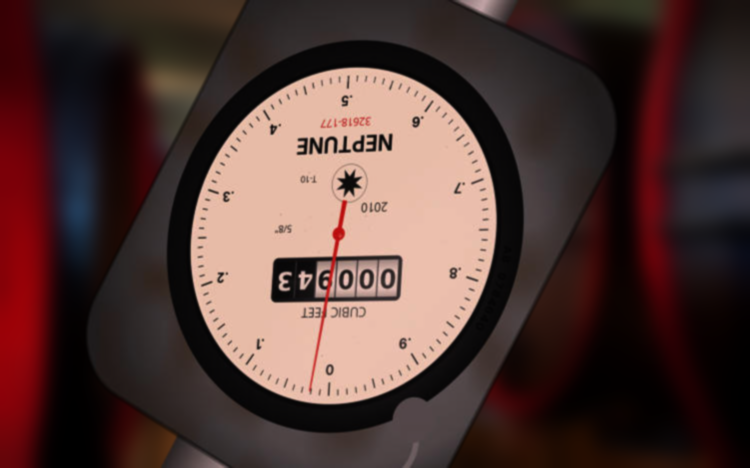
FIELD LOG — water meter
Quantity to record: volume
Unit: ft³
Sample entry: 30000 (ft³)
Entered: 943.02 (ft³)
